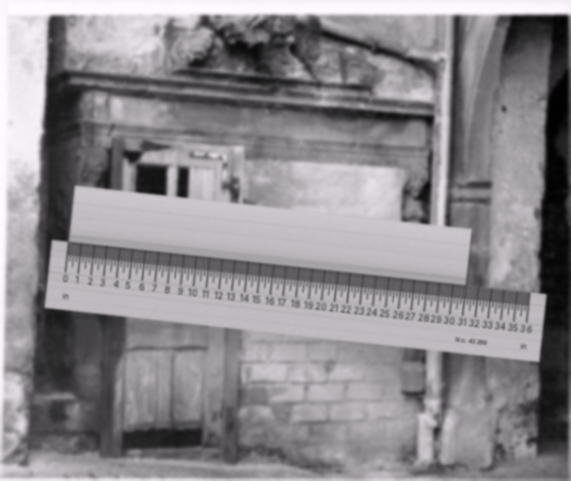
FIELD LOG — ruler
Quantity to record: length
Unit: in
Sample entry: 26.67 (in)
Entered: 31 (in)
